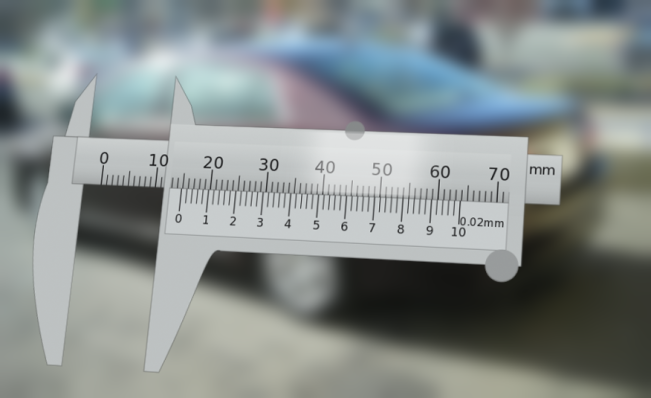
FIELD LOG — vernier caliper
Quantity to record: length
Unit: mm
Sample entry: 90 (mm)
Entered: 14.8 (mm)
